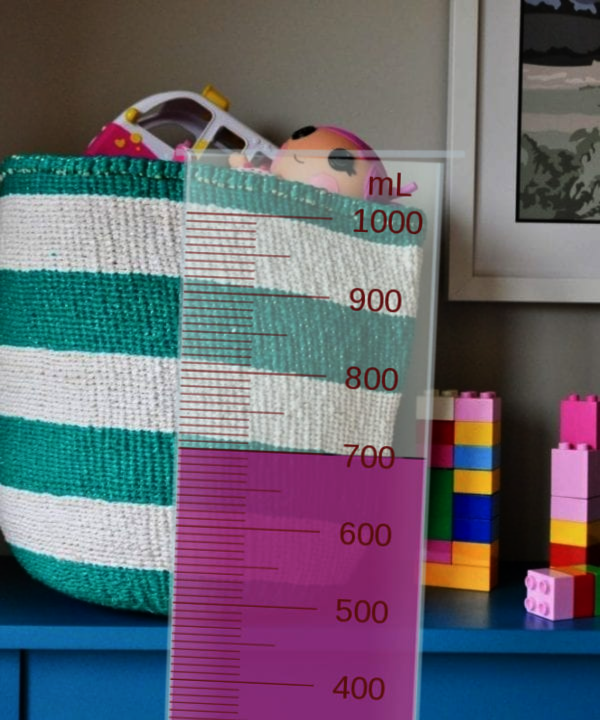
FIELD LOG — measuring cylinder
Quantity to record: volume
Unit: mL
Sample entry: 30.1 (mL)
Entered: 700 (mL)
